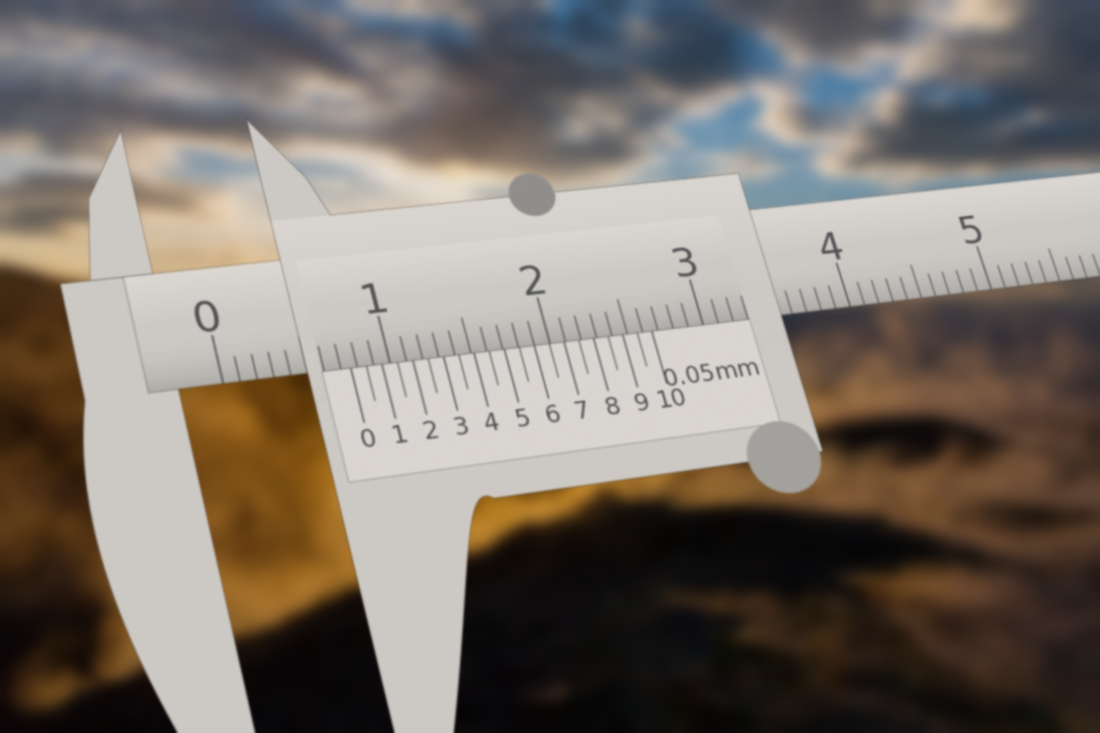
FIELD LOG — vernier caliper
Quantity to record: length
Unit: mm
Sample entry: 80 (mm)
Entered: 7.6 (mm)
